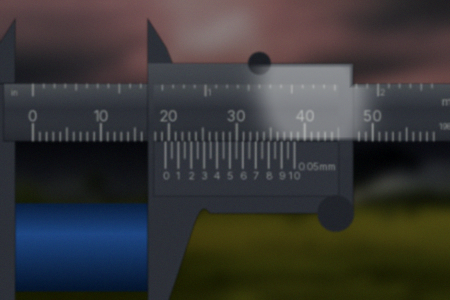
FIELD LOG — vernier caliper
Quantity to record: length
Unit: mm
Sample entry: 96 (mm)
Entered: 19.5 (mm)
